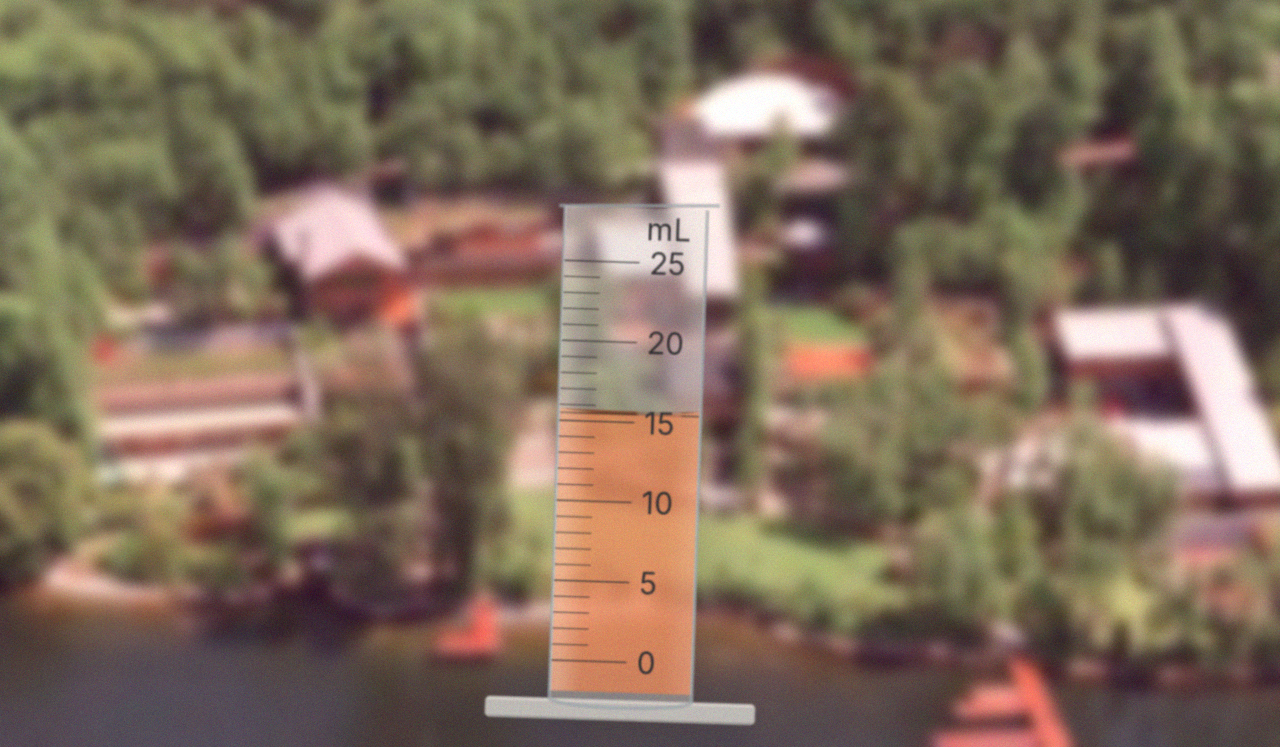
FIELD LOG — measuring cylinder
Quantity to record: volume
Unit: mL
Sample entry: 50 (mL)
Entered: 15.5 (mL)
